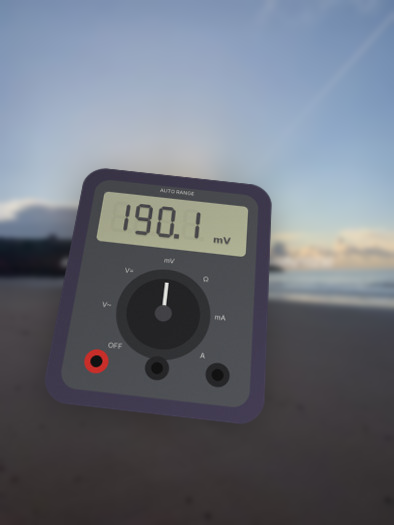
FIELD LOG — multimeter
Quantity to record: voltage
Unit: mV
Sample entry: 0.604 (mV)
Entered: 190.1 (mV)
